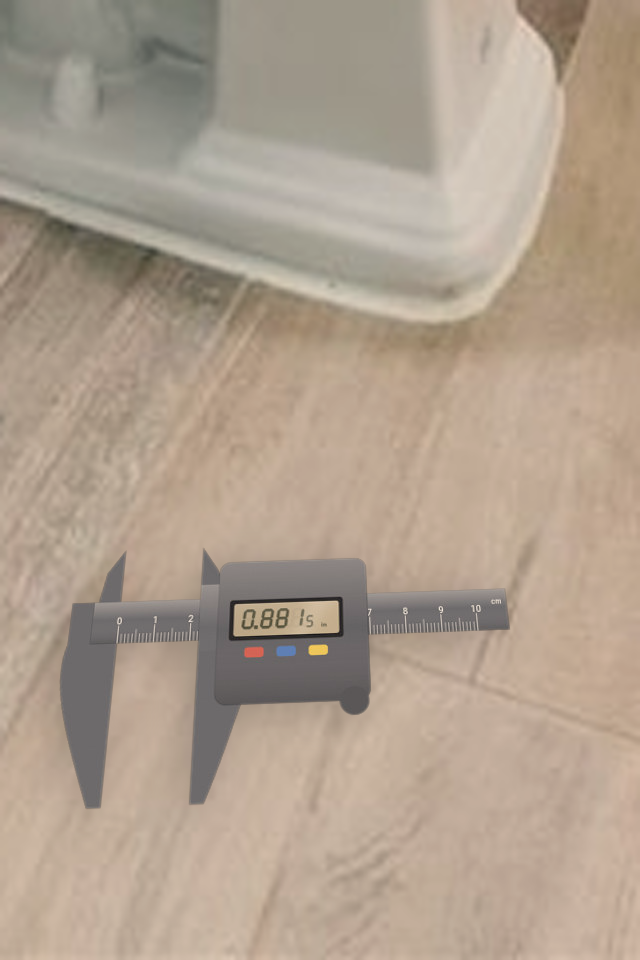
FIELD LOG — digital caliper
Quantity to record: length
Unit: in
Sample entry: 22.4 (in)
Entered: 0.8815 (in)
